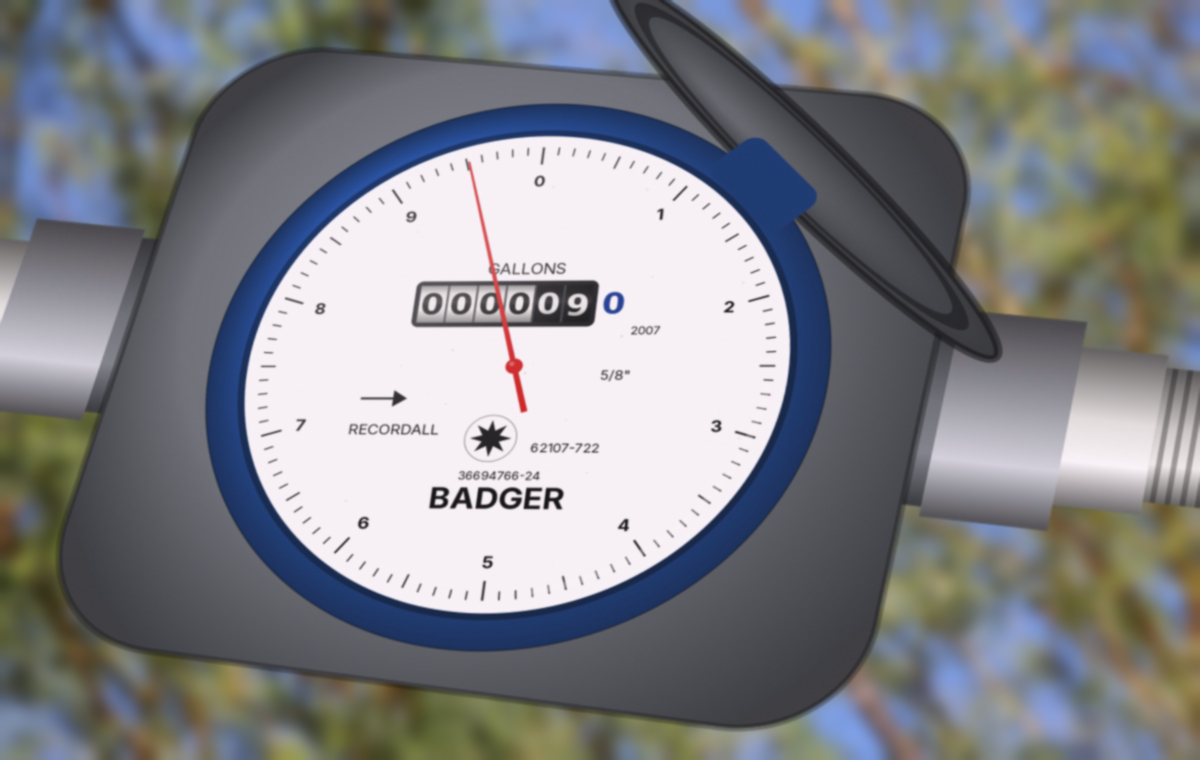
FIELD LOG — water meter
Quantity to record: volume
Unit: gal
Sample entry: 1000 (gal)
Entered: 89.5 (gal)
